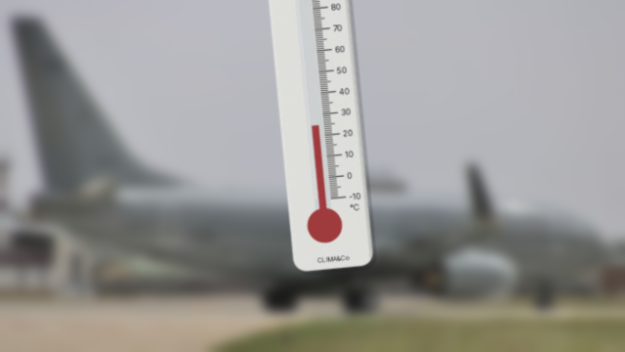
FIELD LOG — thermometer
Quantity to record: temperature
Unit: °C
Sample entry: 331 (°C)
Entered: 25 (°C)
